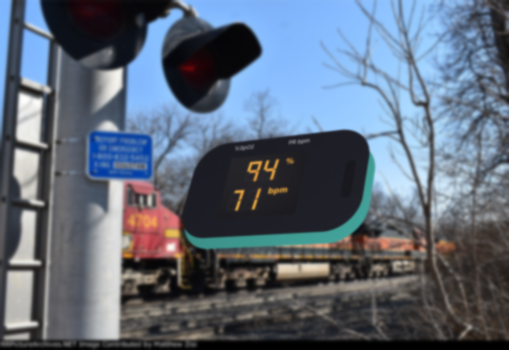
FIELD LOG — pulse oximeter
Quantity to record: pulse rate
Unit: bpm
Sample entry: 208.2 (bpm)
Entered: 71 (bpm)
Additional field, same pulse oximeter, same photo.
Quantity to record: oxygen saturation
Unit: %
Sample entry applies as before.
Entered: 94 (%)
